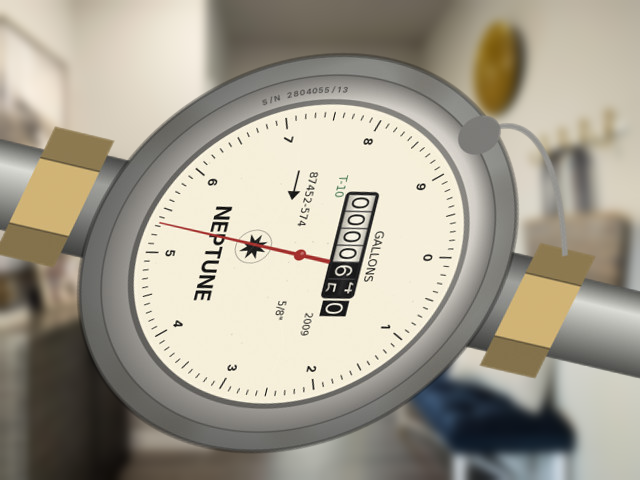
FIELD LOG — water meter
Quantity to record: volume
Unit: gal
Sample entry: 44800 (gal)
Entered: 645.3 (gal)
